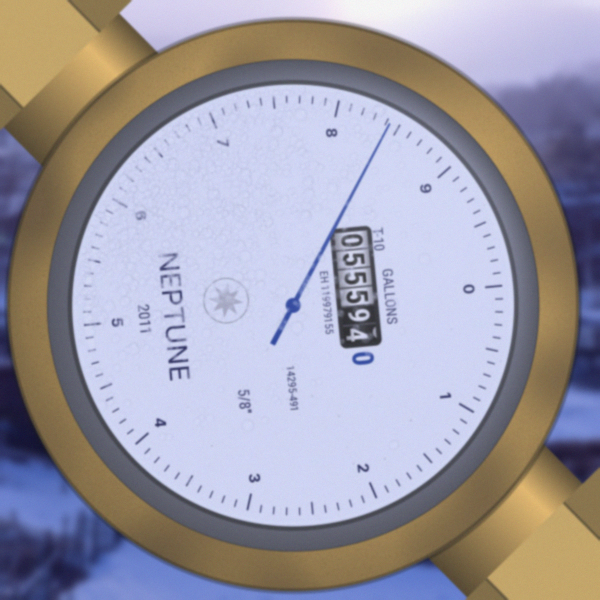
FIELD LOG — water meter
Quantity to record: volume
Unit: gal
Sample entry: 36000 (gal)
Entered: 555938.4 (gal)
